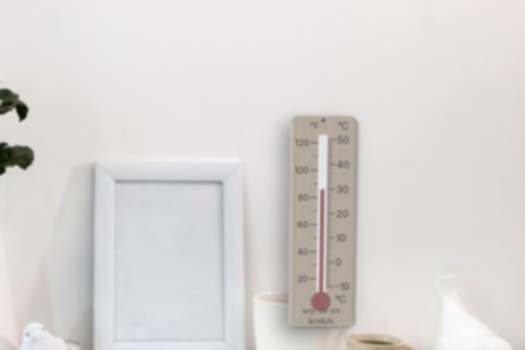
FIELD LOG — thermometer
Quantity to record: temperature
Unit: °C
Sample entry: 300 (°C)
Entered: 30 (°C)
